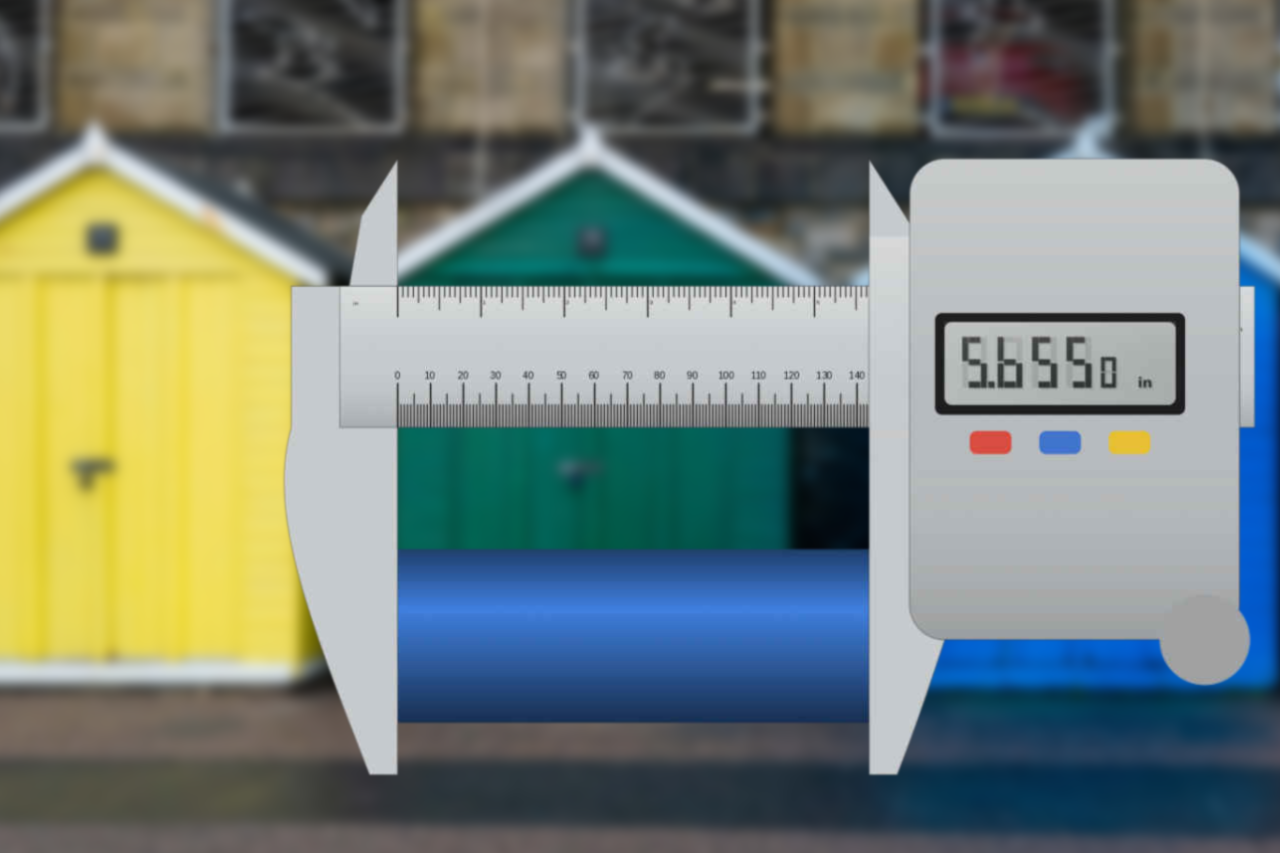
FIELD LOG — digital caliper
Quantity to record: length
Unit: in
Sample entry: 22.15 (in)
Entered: 5.6550 (in)
